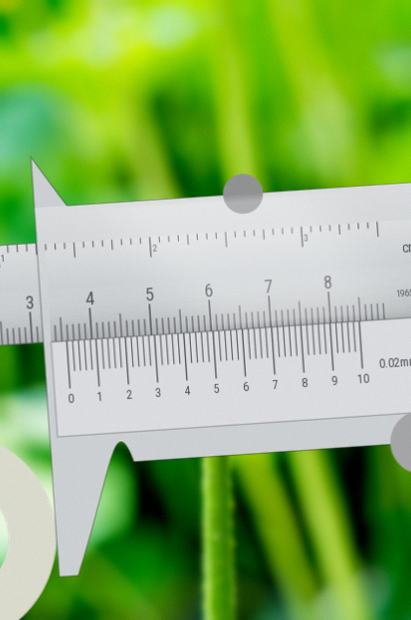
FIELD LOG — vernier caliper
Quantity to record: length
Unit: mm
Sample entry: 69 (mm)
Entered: 35.8 (mm)
